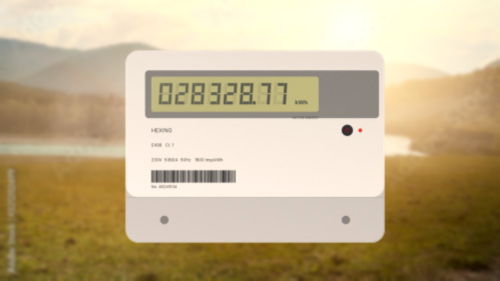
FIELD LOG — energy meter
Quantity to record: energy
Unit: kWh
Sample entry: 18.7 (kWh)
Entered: 28328.77 (kWh)
